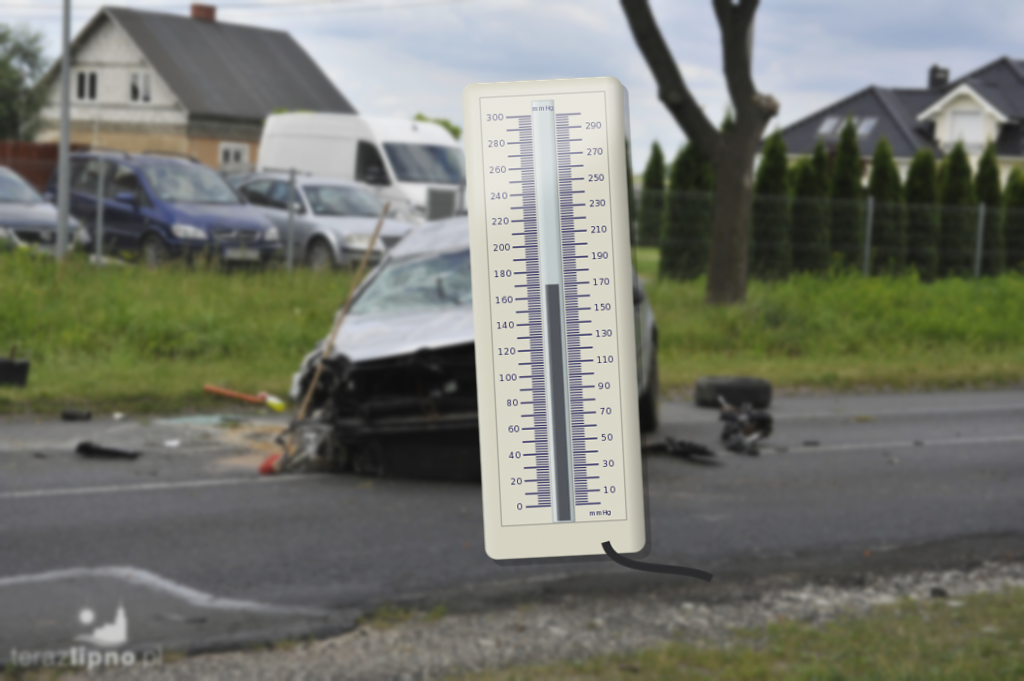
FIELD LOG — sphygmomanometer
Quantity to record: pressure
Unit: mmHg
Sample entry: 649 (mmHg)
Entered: 170 (mmHg)
